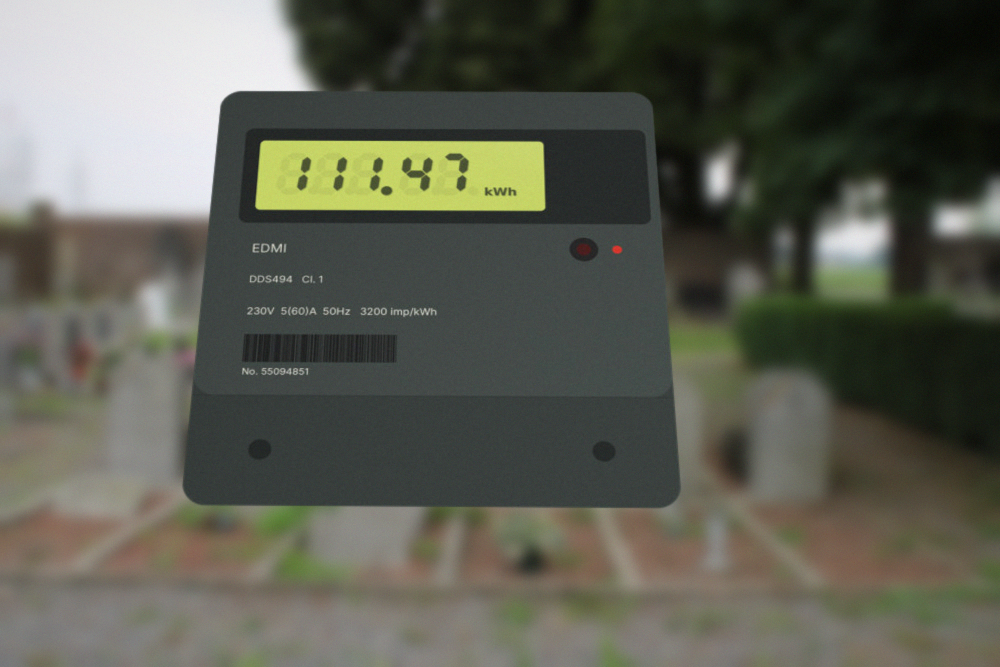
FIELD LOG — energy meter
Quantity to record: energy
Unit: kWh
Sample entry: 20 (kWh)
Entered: 111.47 (kWh)
